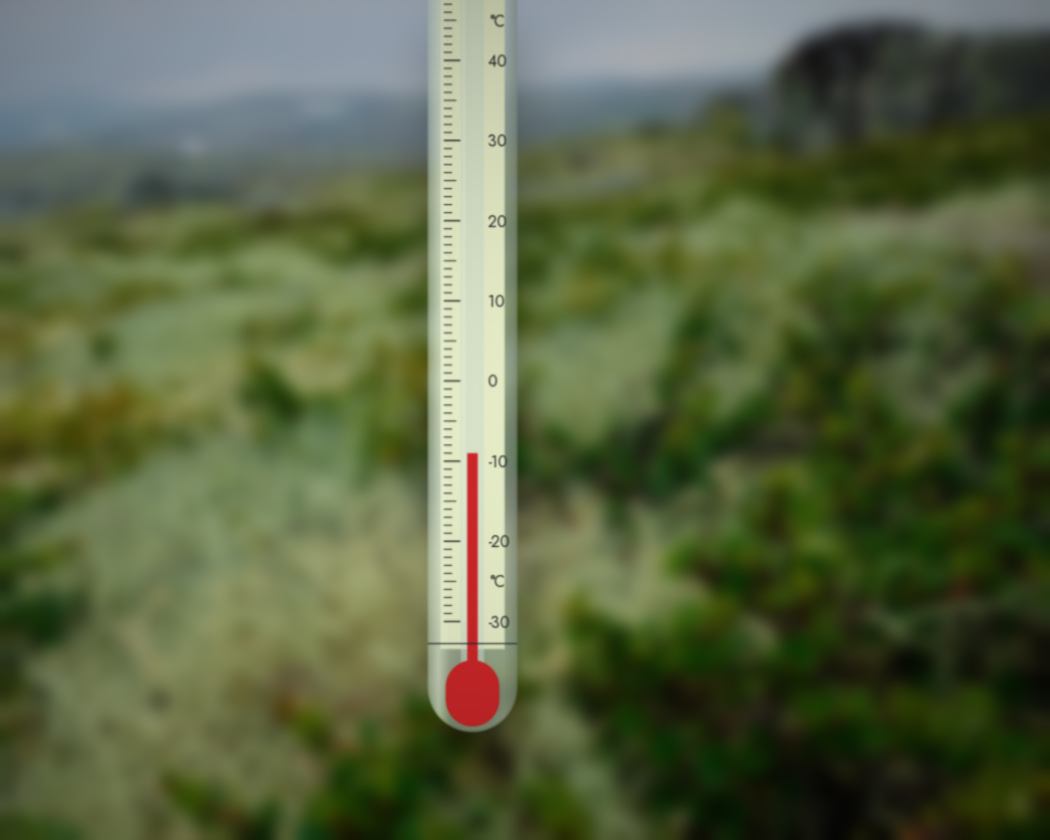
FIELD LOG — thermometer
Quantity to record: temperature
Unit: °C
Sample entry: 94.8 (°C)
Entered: -9 (°C)
